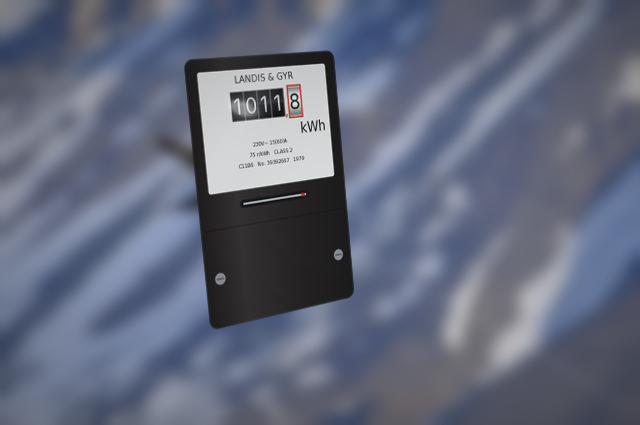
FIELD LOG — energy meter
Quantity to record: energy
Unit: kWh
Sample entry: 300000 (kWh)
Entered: 1011.8 (kWh)
